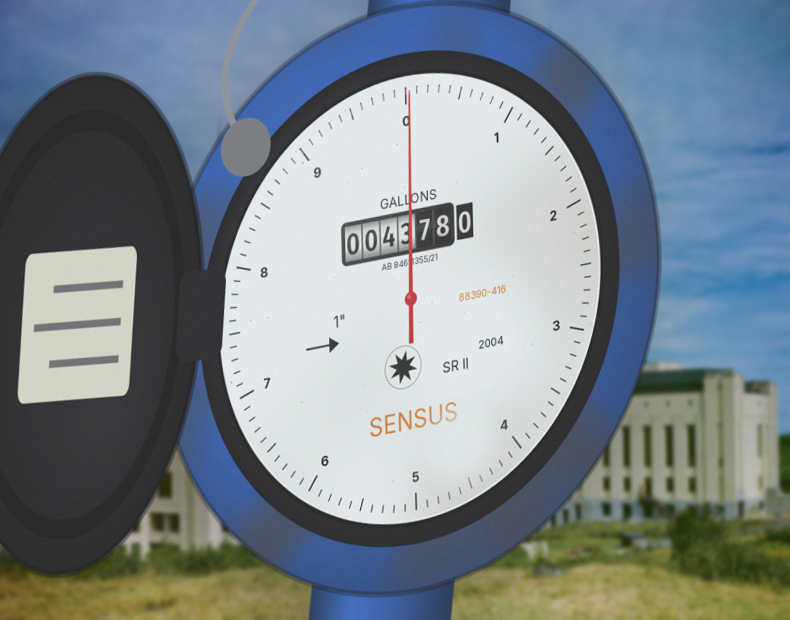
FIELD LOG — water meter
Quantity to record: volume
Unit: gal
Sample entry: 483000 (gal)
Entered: 43780.0 (gal)
